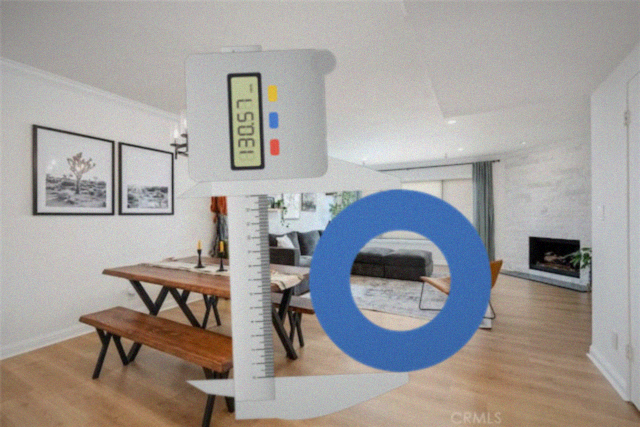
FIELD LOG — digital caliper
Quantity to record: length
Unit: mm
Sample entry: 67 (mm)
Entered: 130.57 (mm)
